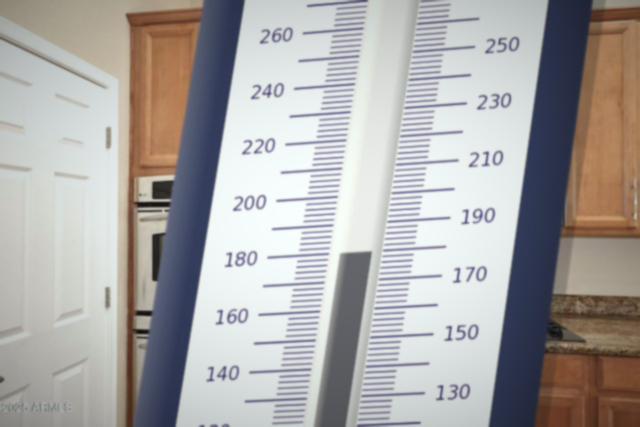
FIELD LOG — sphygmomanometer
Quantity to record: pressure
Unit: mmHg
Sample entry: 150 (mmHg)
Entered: 180 (mmHg)
